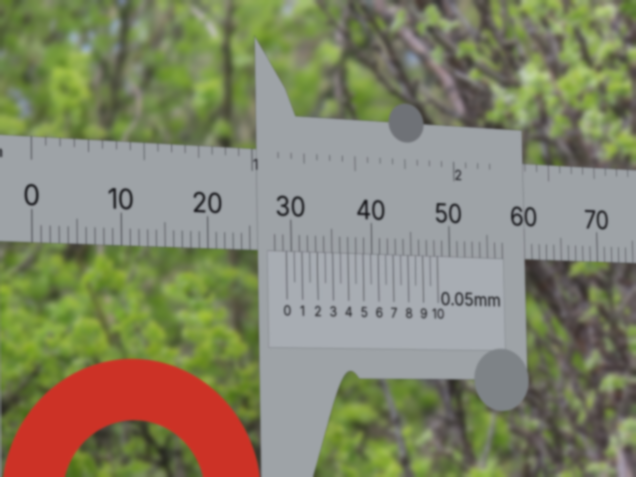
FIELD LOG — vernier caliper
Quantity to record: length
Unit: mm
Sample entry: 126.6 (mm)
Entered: 29.4 (mm)
